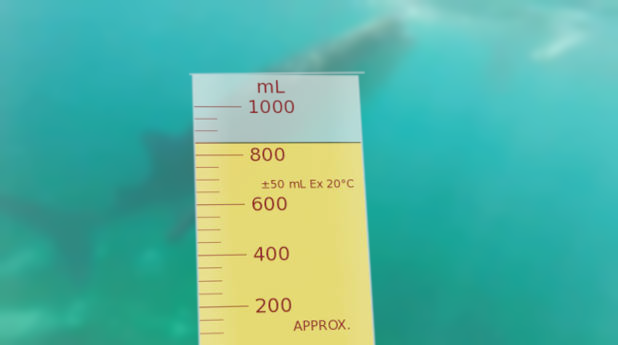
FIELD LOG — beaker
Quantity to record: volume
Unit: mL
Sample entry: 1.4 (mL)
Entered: 850 (mL)
